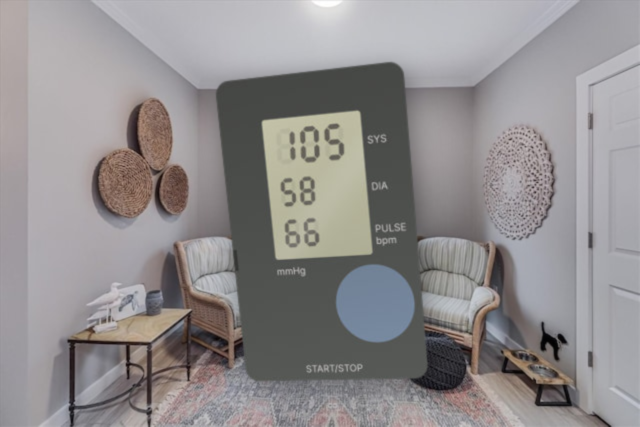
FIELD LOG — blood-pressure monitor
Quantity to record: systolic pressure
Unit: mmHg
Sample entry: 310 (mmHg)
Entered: 105 (mmHg)
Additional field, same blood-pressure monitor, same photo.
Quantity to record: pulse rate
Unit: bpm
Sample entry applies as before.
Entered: 66 (bpm)
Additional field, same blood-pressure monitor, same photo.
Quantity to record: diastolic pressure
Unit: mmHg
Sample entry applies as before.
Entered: 58 (mmHg)
